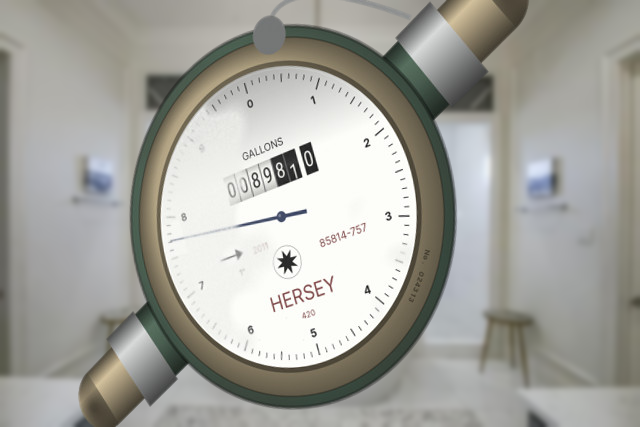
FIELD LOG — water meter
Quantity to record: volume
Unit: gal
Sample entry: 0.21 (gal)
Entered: 89807.7 (gal)
